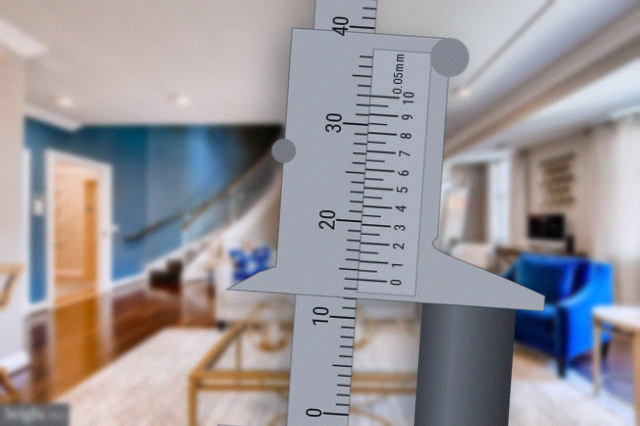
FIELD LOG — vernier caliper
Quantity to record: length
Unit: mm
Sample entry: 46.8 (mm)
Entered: 14.0 (mm)
